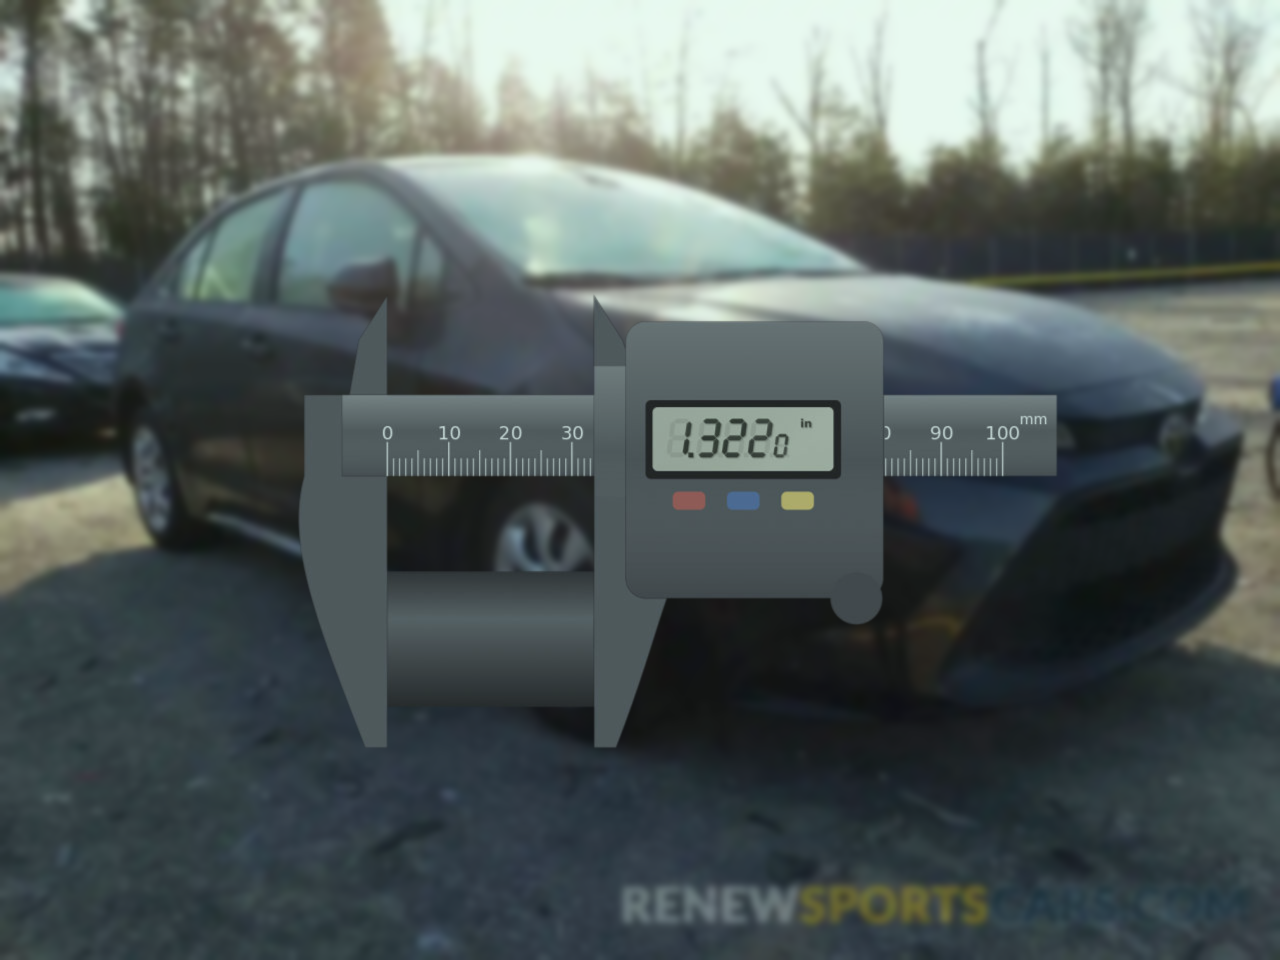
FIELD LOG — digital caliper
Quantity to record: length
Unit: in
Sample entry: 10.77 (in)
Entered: 1.3220 (in)
